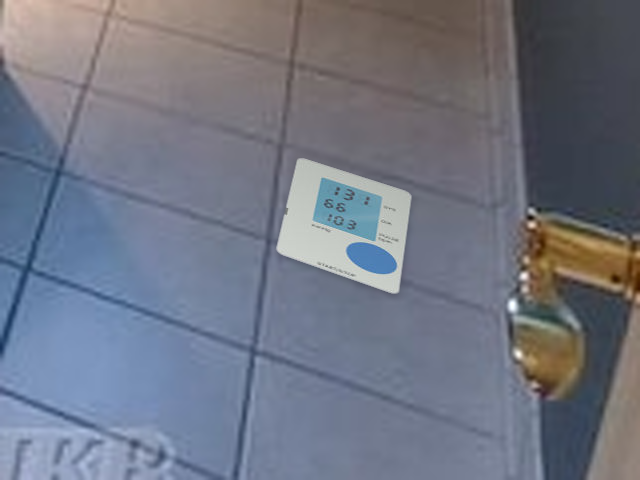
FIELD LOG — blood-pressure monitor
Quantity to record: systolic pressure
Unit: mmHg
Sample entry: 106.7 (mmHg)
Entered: 131 (mmHg)
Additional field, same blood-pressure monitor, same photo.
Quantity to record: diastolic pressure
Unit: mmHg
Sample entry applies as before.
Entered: 66 (mmHg)
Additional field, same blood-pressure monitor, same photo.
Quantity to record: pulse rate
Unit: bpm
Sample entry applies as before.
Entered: 103 (bpm)
